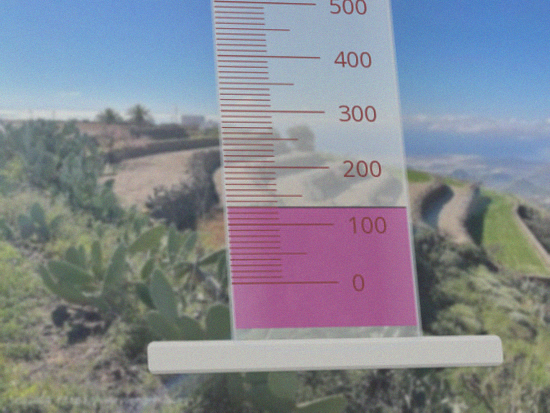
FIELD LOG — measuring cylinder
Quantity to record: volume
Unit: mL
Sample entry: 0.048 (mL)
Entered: 130 (mL)
